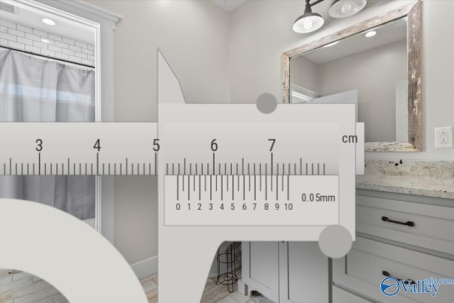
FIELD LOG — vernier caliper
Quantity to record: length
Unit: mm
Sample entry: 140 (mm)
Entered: 53.8 (mm)
